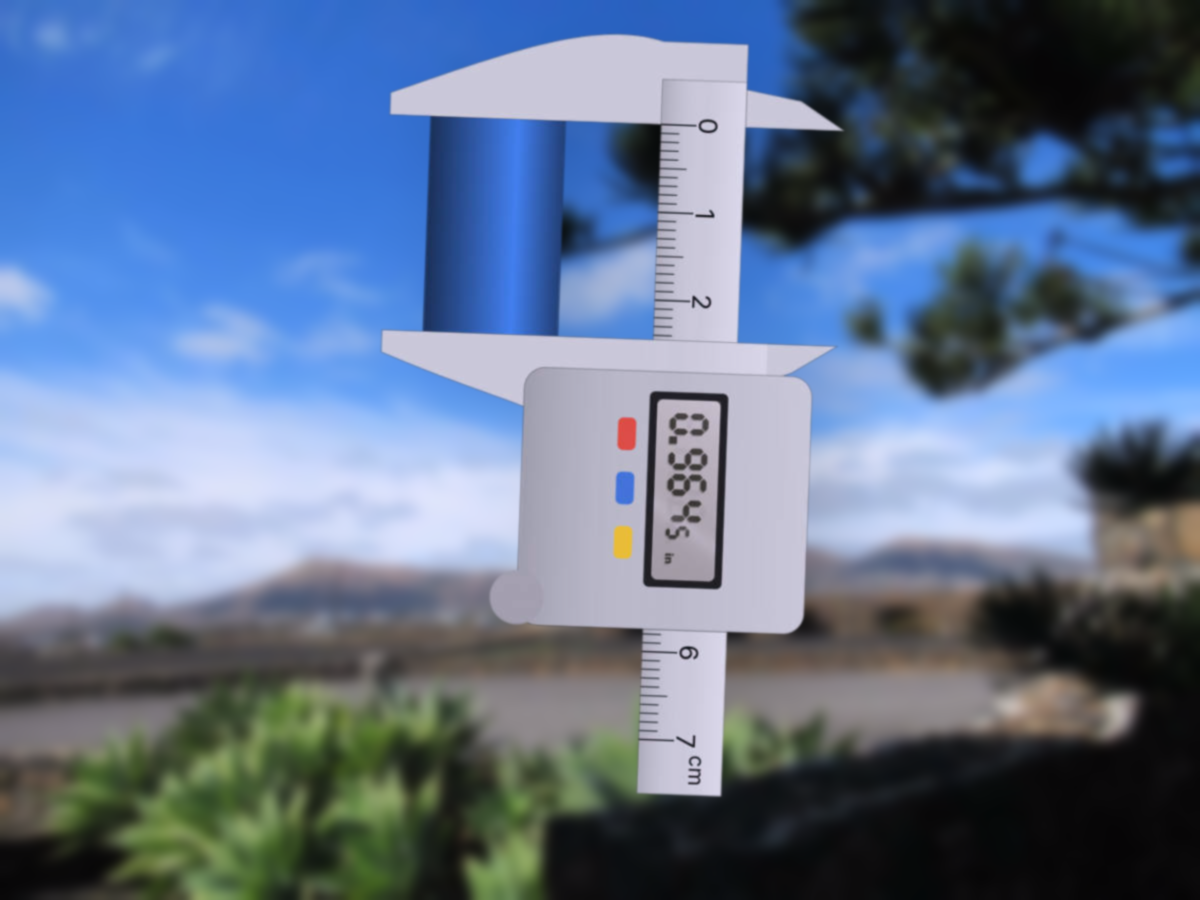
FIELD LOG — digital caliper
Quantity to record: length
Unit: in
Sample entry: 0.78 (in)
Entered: 0.9645 (in)
